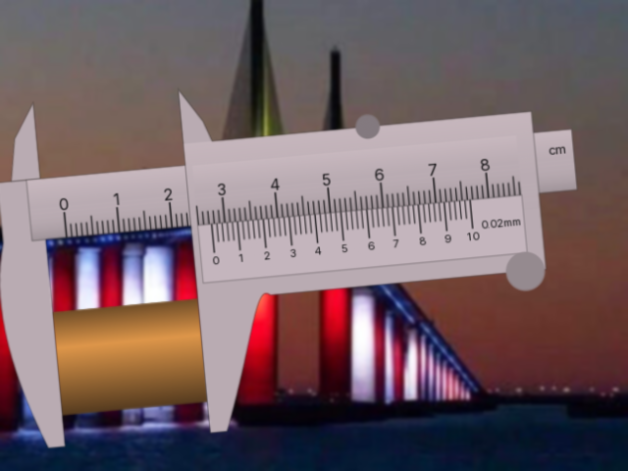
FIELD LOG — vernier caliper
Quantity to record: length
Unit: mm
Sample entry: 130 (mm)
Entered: 27.5 (mm)
